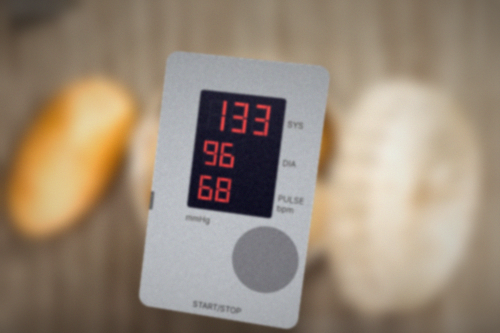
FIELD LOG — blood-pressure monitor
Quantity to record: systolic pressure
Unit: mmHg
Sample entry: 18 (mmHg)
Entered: 133 (mmHg)
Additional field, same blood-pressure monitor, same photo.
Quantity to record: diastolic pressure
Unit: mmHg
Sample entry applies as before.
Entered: 96 (mmHg)
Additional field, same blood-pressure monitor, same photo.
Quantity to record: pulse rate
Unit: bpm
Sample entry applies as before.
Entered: 68 (bpm)
